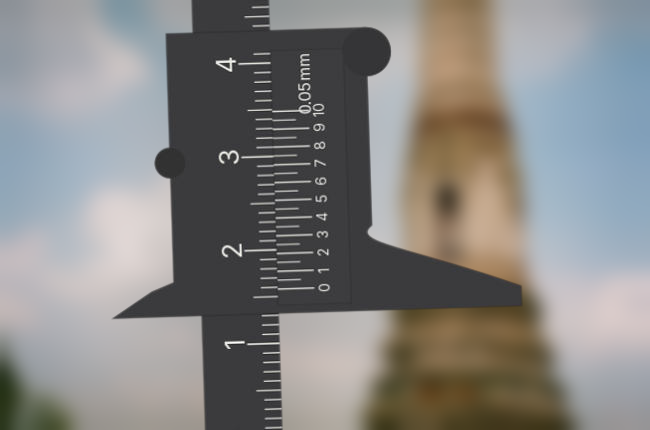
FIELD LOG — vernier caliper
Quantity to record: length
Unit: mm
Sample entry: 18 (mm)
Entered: 15.8 (mm)
